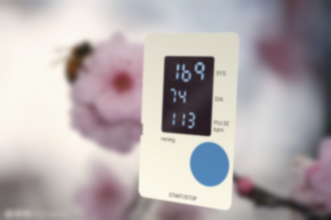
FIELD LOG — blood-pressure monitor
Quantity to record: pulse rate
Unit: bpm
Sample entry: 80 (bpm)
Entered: 113 (bpm)
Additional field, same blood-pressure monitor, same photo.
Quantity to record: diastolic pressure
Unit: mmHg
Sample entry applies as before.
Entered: 74 (mmHg)
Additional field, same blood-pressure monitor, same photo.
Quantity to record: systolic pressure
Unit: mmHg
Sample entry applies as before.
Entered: 169 (mmHg)
